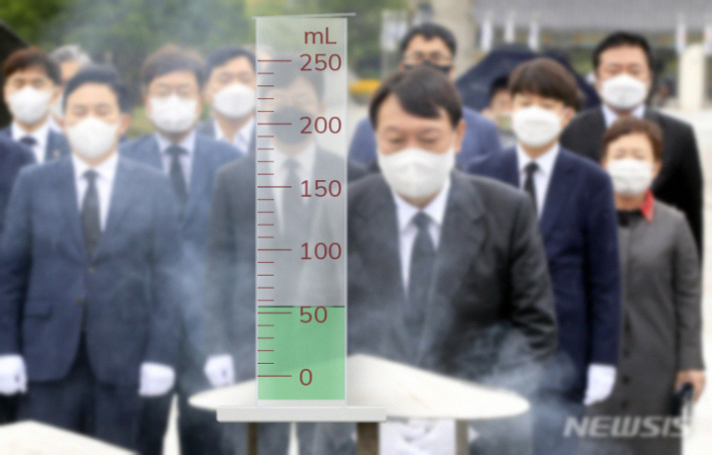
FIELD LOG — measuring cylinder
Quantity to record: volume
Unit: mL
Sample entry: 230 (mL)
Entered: 55 (mL)
